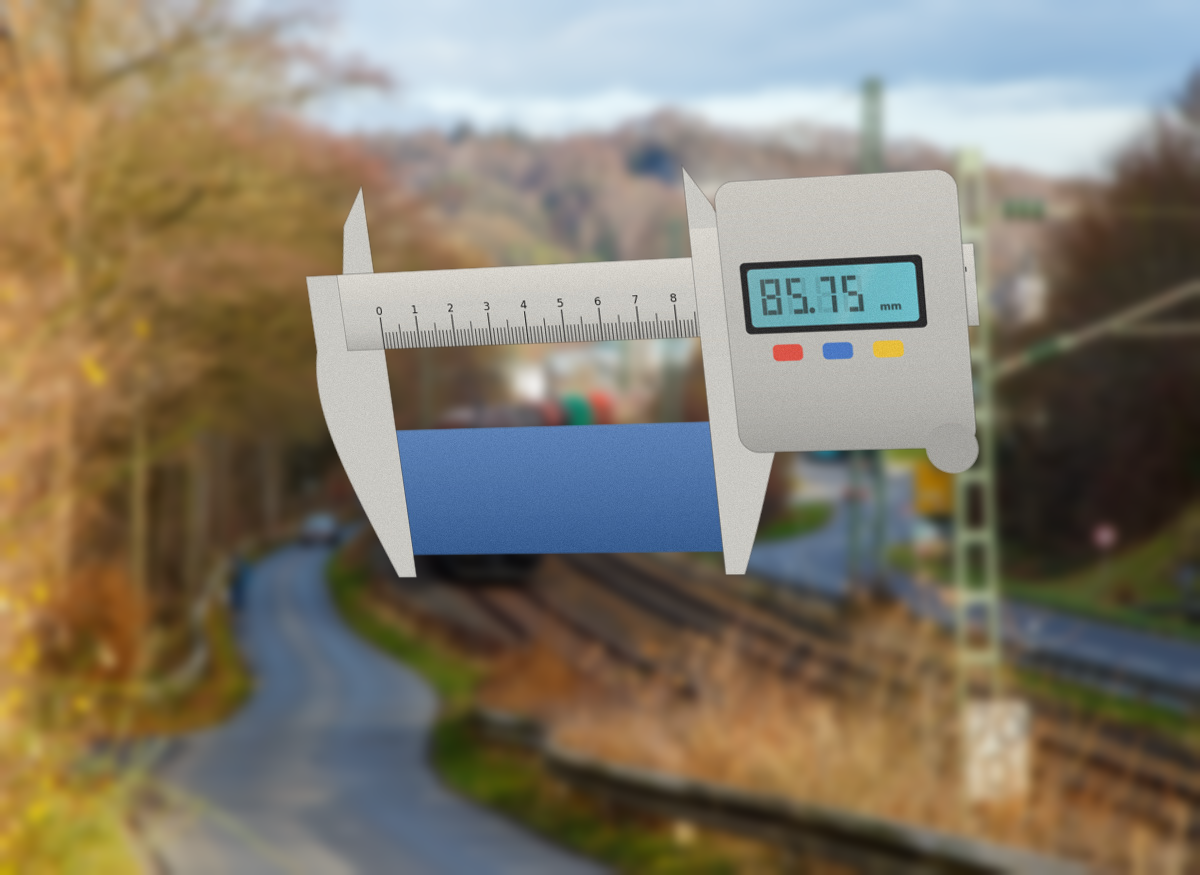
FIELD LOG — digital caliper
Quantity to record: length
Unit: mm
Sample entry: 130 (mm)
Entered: 85.75 (mm)
